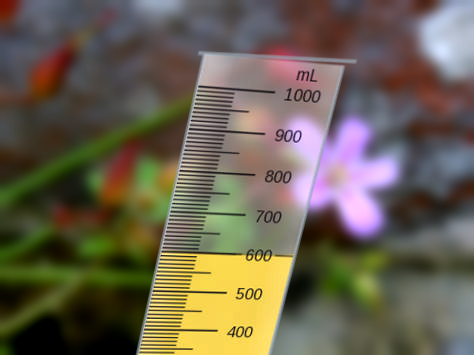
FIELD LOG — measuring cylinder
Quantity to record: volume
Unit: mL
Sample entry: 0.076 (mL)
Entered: 600 (mL)
